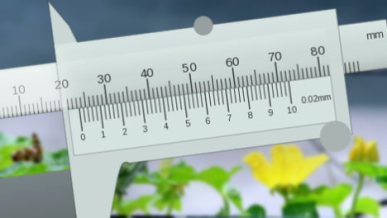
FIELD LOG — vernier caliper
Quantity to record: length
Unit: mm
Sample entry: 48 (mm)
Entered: 23.5 (mm)
